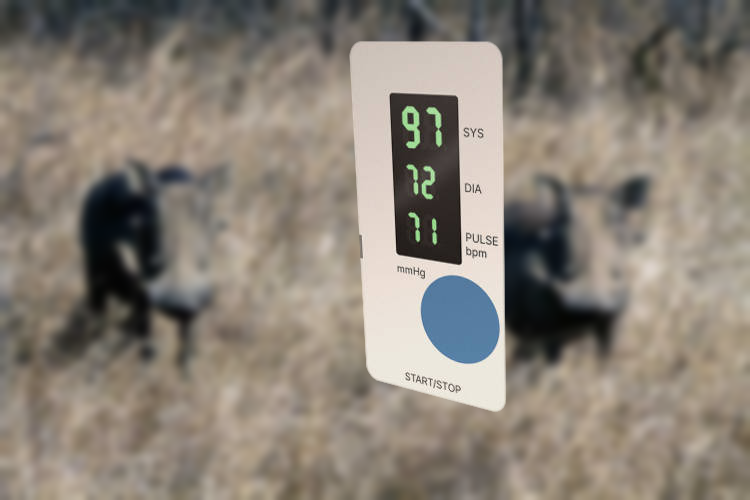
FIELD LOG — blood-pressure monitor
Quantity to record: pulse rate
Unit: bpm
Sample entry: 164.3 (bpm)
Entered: 71 (bpm)
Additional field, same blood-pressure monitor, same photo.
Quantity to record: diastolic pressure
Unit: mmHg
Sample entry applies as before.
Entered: 72 (mmHg)
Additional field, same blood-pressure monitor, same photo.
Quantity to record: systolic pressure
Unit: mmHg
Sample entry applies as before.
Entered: 97 (mmHg)
